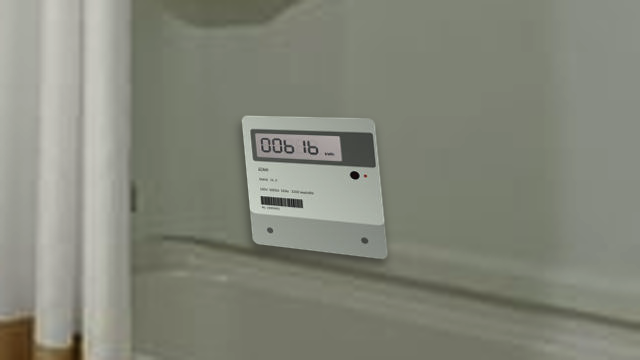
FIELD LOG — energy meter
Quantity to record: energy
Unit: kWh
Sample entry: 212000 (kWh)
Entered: 616 (kWh)
